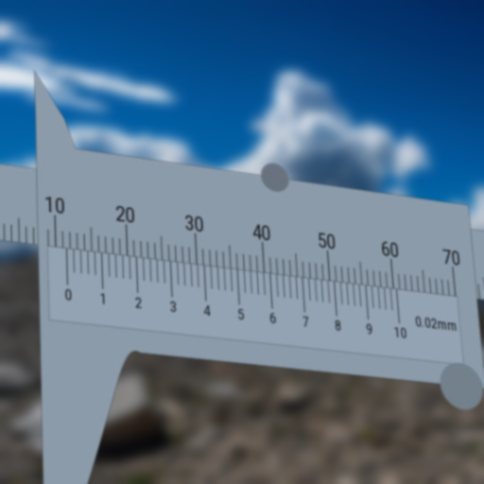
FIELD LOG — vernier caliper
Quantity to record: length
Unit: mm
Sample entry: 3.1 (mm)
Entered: 11.5 (mm)
